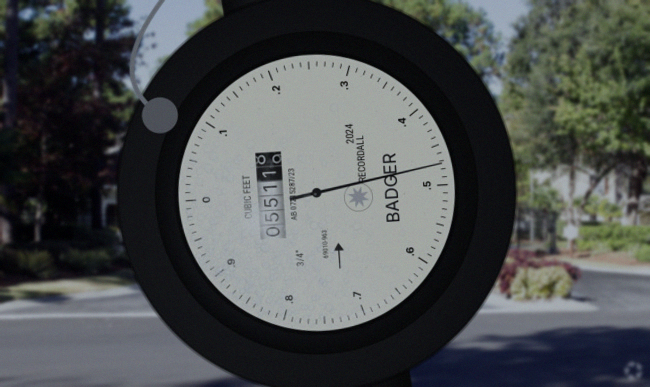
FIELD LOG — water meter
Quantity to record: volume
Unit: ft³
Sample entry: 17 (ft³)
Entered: 55118.47 (ft³)
